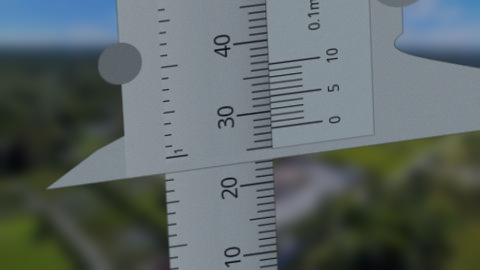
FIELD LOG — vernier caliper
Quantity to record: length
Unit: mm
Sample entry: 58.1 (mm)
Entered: 27.6 (mm)
